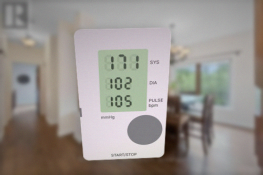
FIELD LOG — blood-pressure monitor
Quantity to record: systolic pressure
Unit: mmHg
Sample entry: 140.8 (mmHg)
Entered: 171 (mmHg)
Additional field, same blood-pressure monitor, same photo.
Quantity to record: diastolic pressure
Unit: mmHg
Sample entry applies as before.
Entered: 102 (mmHg)
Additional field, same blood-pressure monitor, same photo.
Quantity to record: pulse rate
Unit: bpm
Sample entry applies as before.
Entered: 105 (bpm)
